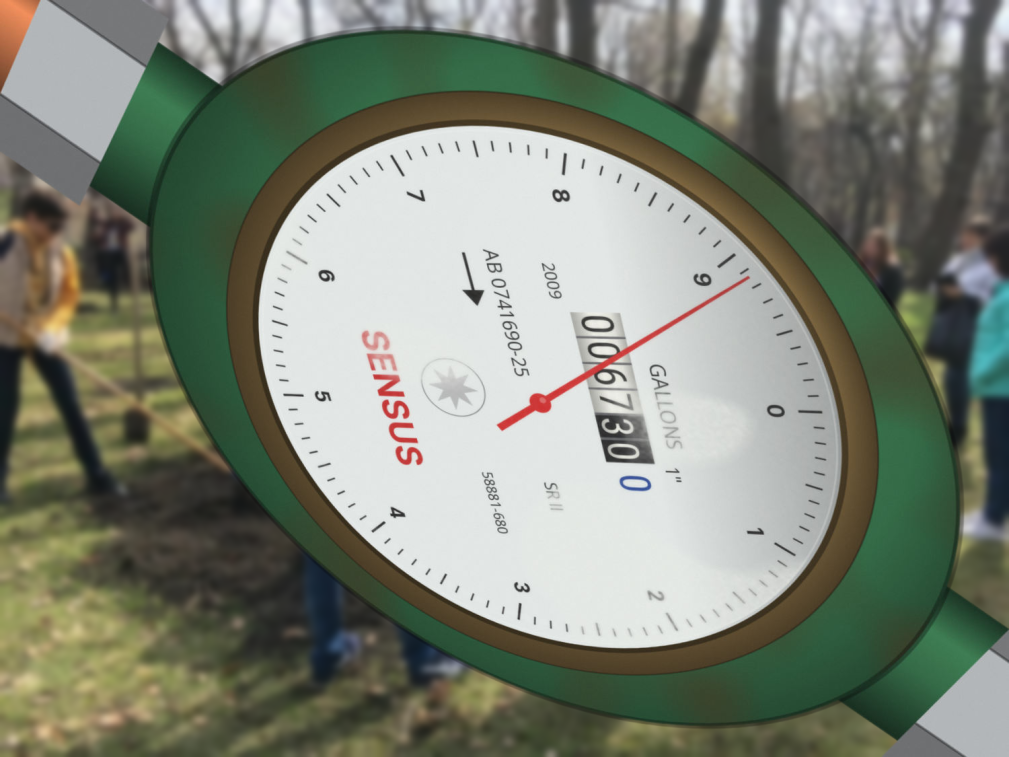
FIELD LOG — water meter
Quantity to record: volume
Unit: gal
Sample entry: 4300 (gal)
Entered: 67299.1 (gal)
